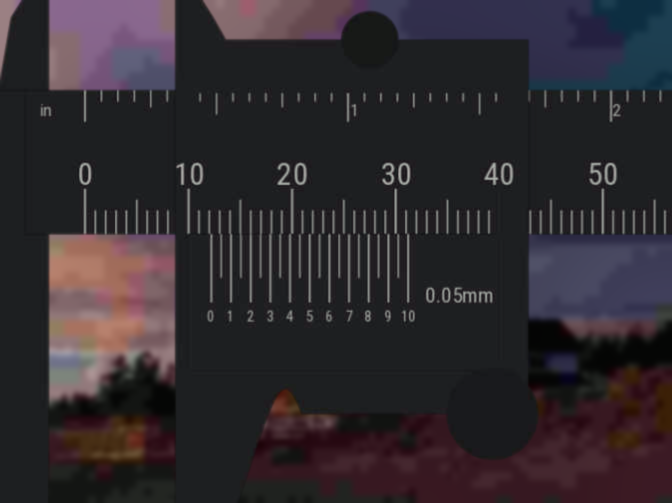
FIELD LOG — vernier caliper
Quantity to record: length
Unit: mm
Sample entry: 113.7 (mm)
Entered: 12.2 (mm)
